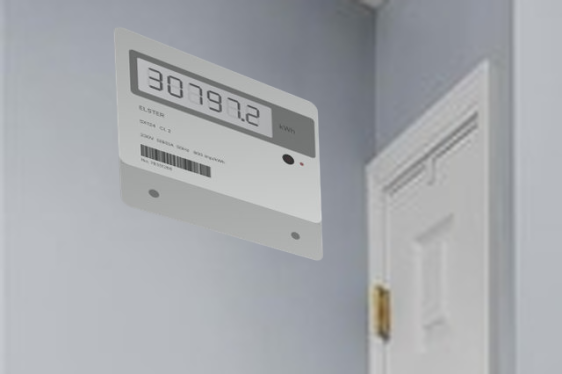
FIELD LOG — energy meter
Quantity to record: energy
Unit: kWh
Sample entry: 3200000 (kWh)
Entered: 30797.2 (kWh)
